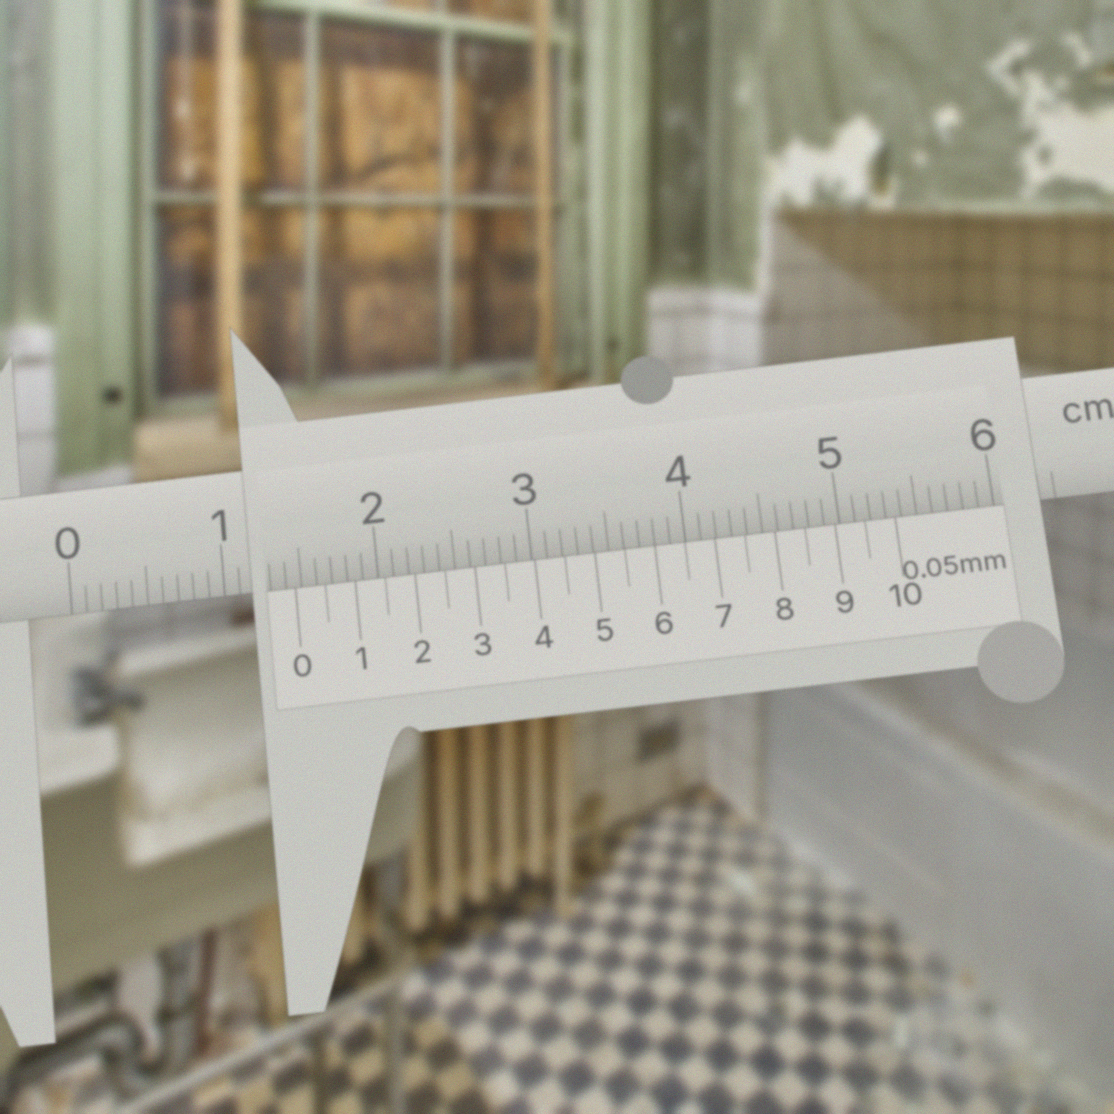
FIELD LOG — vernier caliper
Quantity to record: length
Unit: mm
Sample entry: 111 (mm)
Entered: 14.6 (mm)
